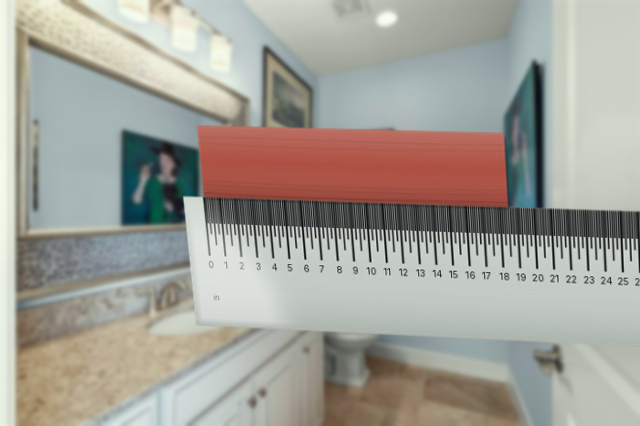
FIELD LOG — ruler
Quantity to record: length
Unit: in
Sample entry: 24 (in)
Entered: 18.5 (in)
